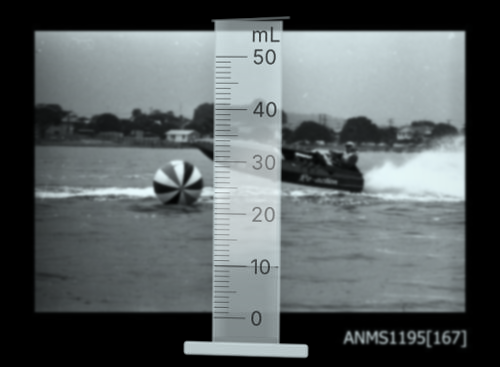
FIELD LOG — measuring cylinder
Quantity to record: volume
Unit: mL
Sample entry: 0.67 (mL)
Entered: 10 (mL)
